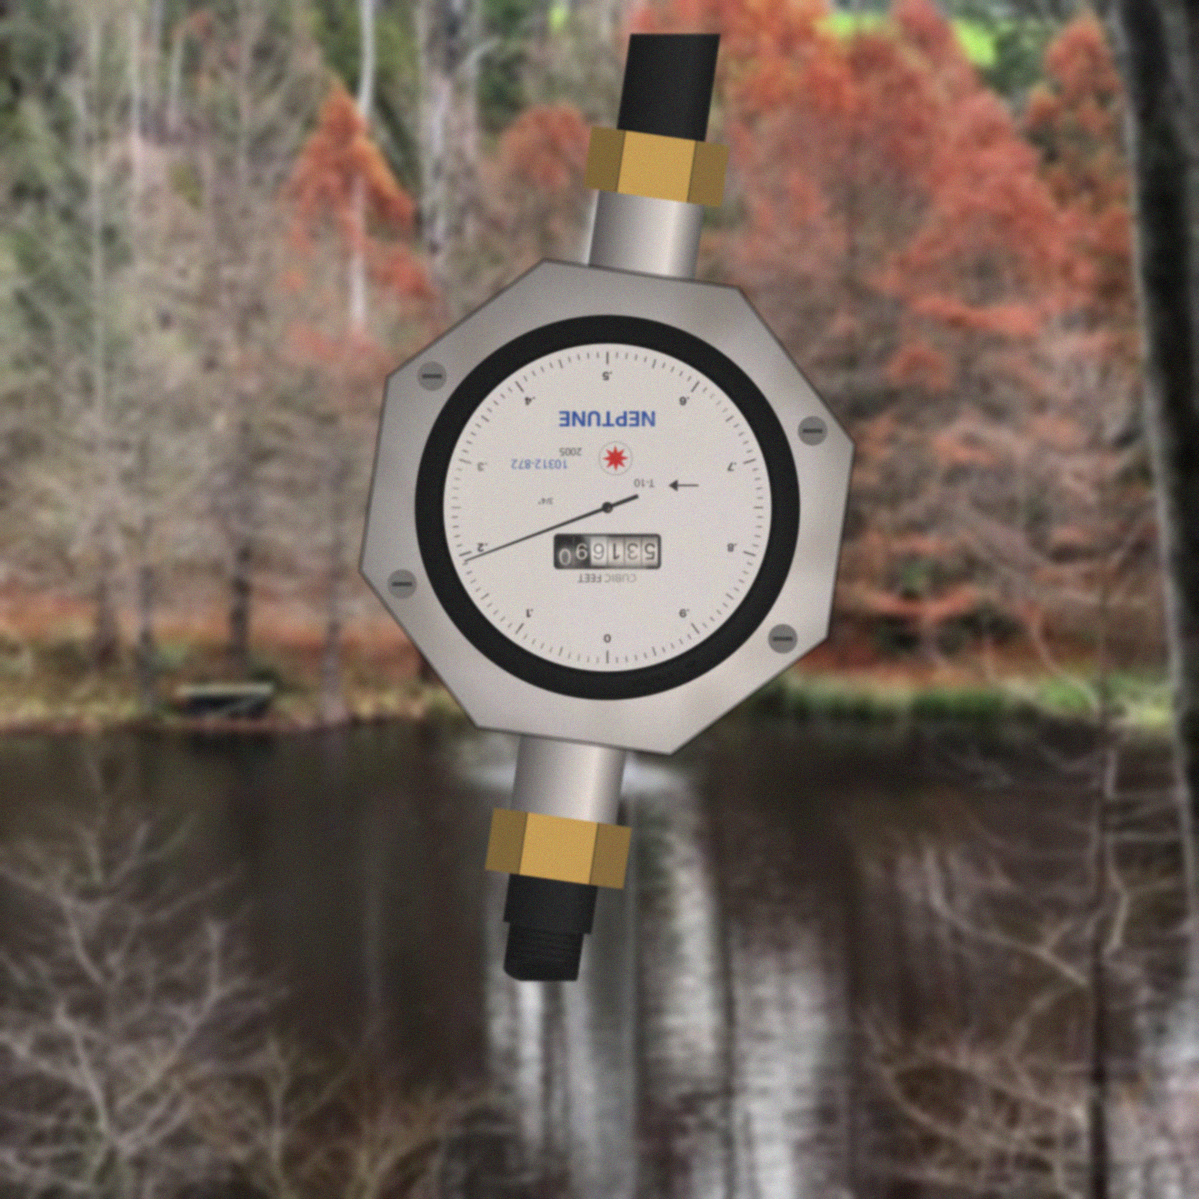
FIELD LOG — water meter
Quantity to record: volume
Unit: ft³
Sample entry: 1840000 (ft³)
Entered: 531690.19 (ft³)
